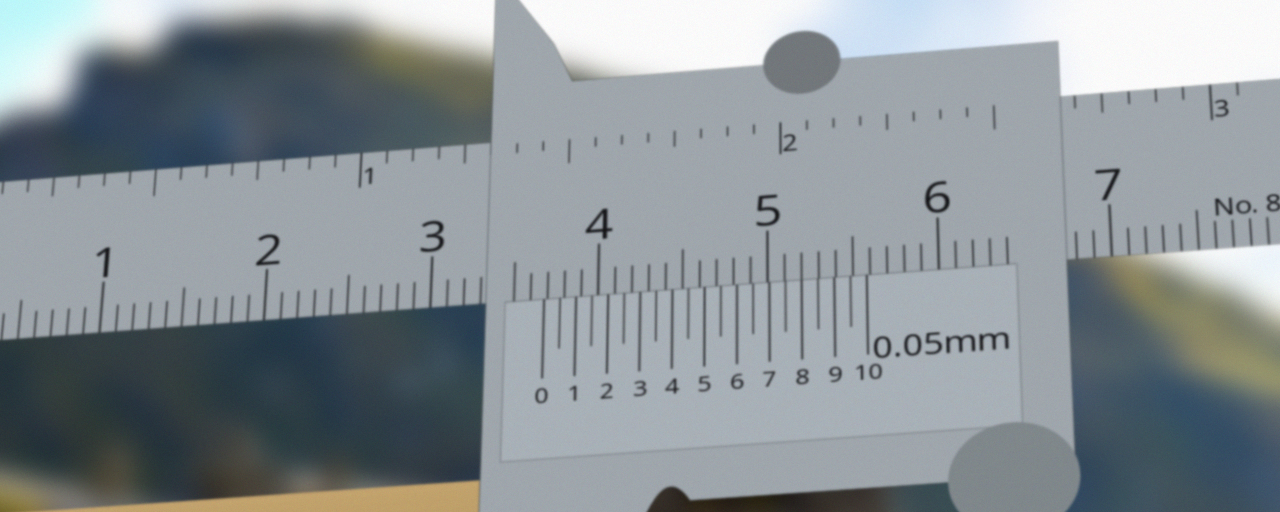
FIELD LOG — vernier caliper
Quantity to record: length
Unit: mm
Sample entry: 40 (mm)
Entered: 36.8 (mm)
